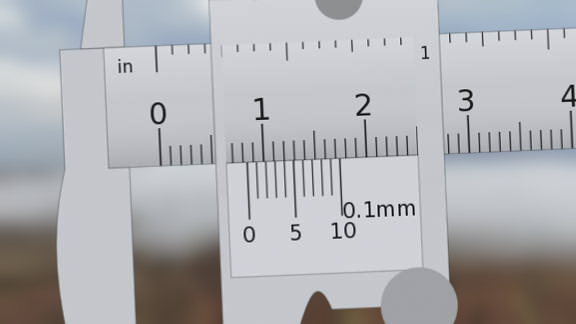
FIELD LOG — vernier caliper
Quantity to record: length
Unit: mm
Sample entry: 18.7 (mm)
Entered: 8.4 (mm)
